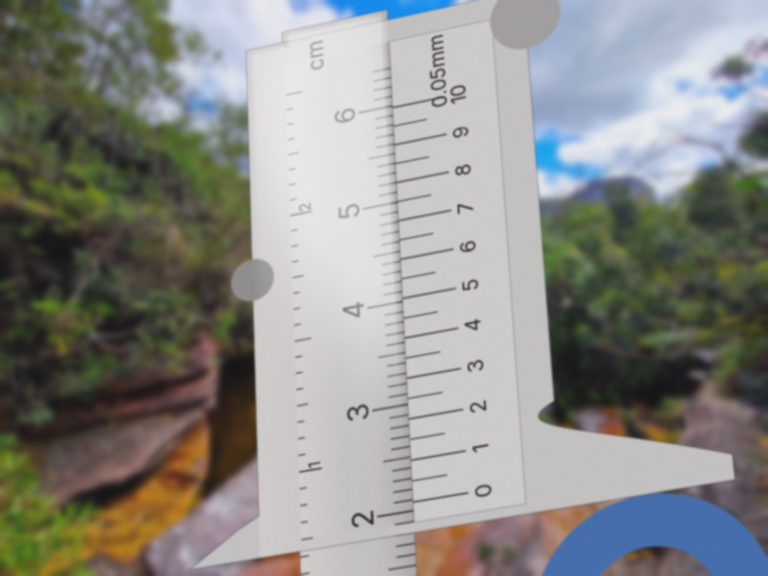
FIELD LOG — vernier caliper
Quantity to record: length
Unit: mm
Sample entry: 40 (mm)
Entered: 20.8 (mm)
